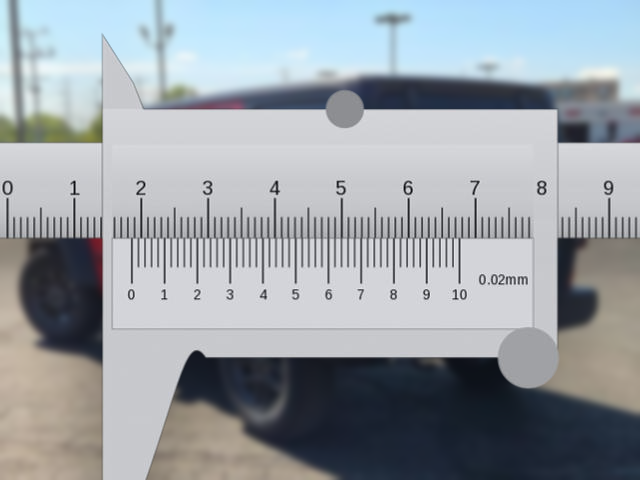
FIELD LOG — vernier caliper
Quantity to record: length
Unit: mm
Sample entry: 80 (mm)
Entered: 18.6 (mm)
